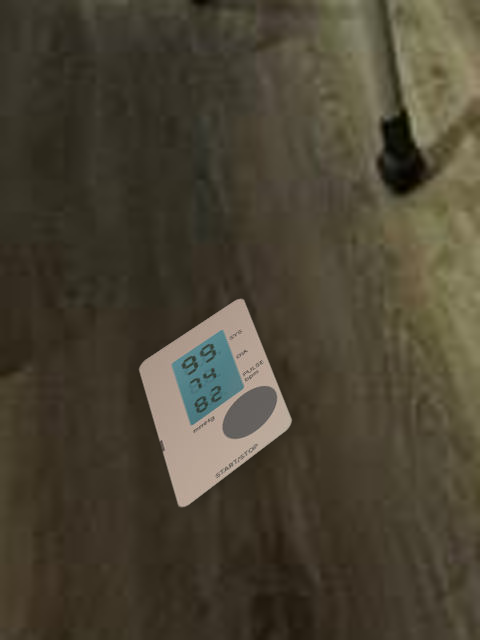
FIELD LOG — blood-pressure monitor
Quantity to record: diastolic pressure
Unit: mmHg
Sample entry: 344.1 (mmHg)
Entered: 74 (mmHg)
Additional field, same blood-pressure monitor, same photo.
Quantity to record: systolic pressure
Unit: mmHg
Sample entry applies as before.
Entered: 99 (mmHg)
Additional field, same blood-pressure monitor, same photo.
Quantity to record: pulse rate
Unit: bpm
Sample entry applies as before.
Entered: 82 (bpm)
